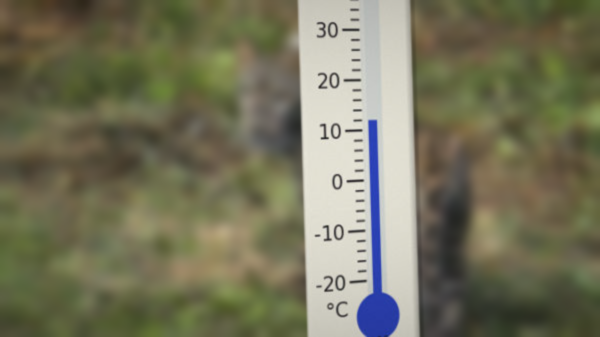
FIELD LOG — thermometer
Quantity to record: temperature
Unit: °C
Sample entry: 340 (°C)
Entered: 12 (°C)
